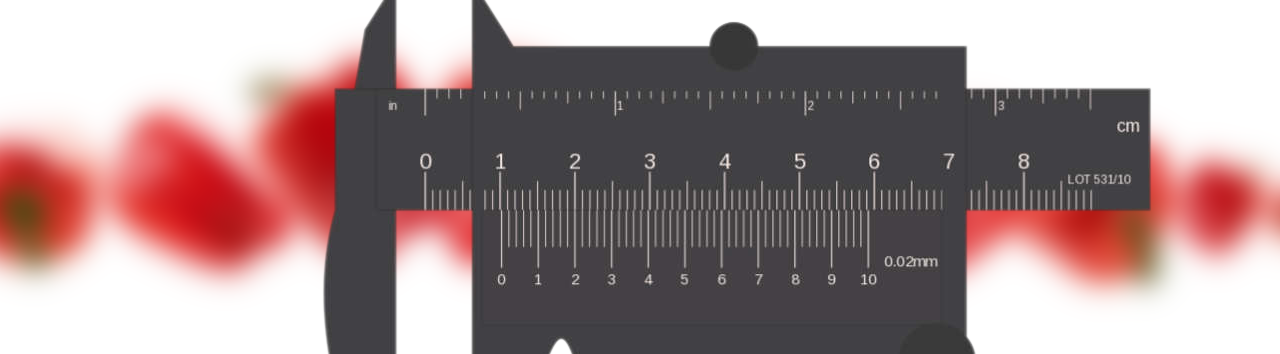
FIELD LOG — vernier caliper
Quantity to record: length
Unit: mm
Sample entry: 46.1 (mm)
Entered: 10.2 (mm)
